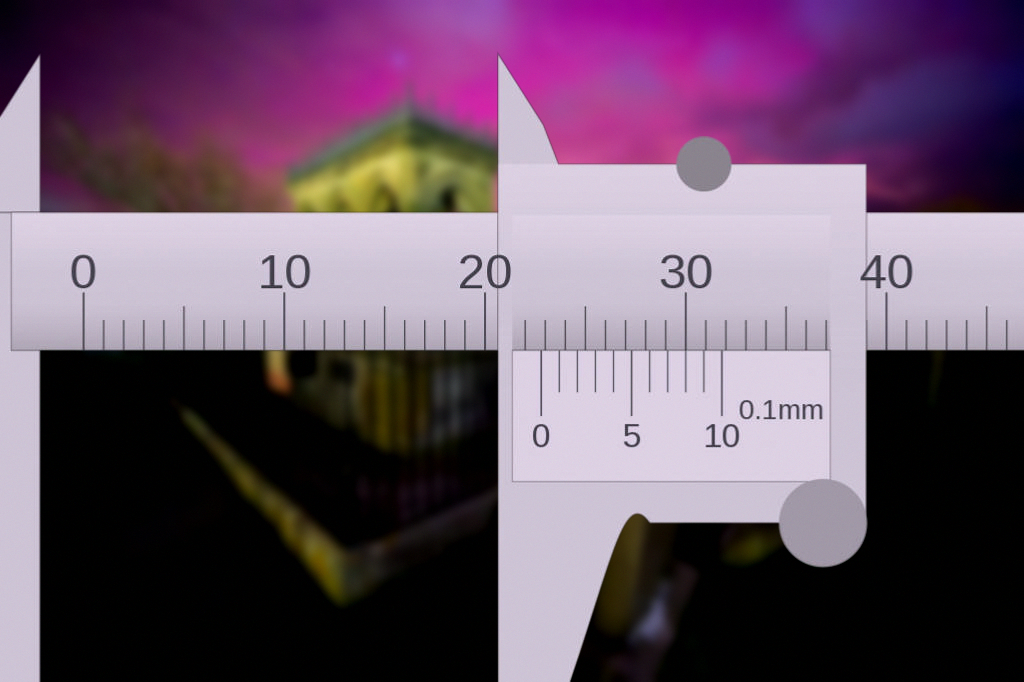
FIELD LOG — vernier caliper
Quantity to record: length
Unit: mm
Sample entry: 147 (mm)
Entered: 22.8 (mm)
